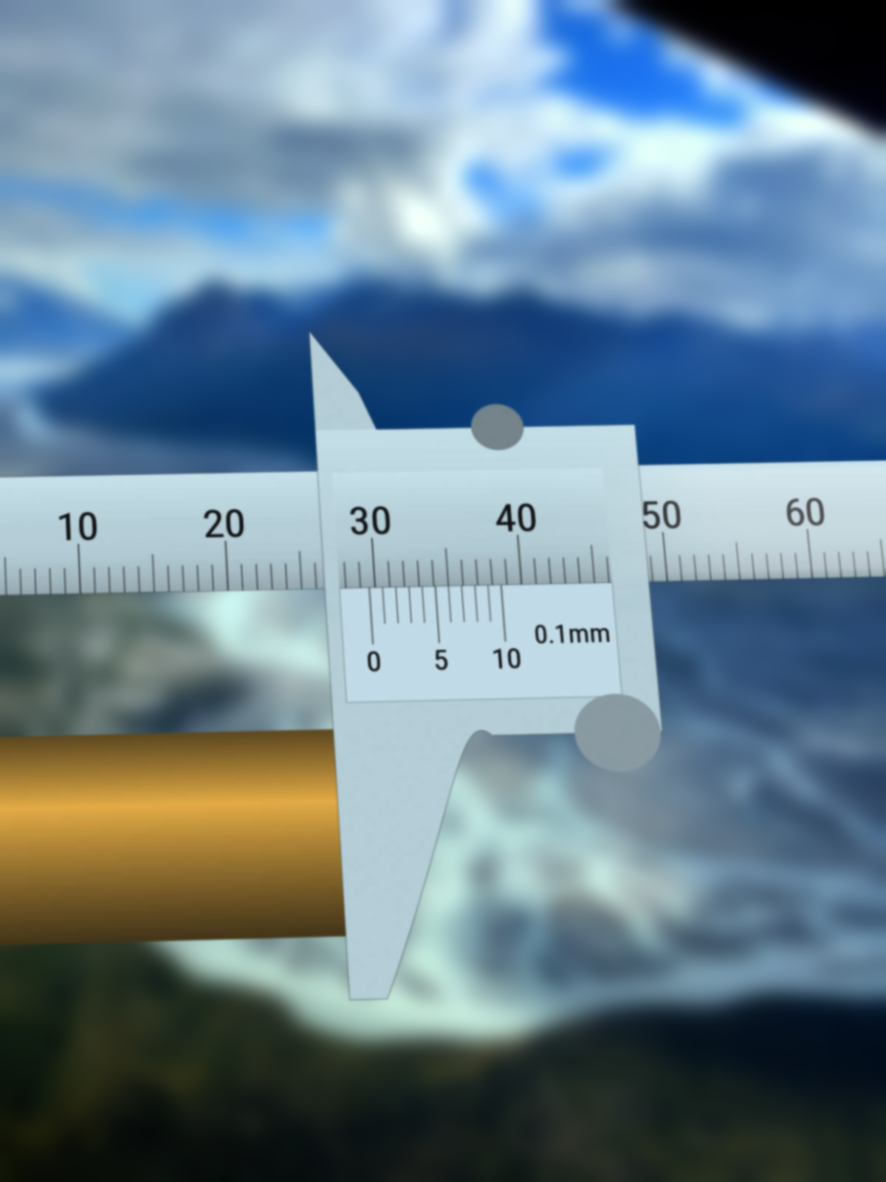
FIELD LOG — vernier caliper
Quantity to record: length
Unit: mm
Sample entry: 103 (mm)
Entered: 29.6 (mm)
